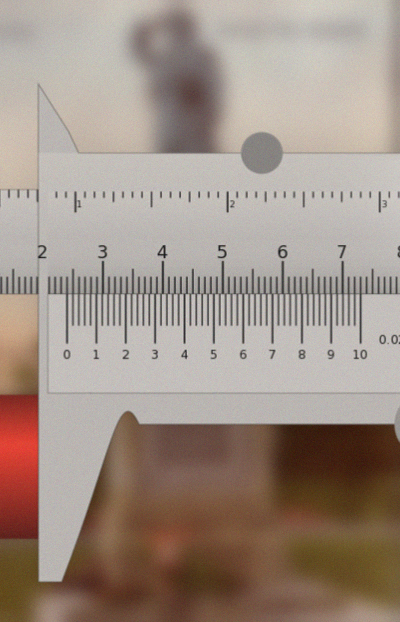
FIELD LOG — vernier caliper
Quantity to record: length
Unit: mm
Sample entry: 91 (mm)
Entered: 24.0 (mm)
